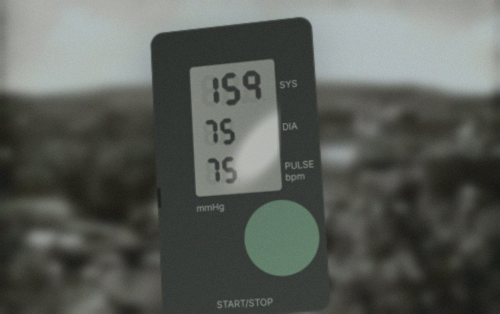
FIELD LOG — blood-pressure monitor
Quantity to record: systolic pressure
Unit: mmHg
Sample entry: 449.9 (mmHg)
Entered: 159 (mmHg)
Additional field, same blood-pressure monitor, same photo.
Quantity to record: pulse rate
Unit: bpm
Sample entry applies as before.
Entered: 75 (bpm)
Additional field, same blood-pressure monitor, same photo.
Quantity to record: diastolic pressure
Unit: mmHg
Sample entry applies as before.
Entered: 75 (mmHg)
